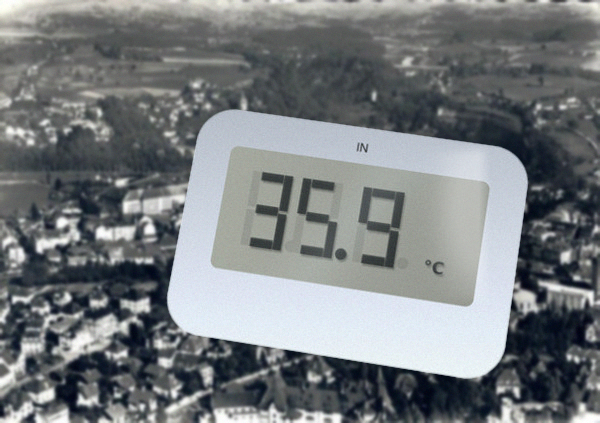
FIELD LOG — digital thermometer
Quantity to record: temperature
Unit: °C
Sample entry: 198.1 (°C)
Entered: 35.9 (°C)
